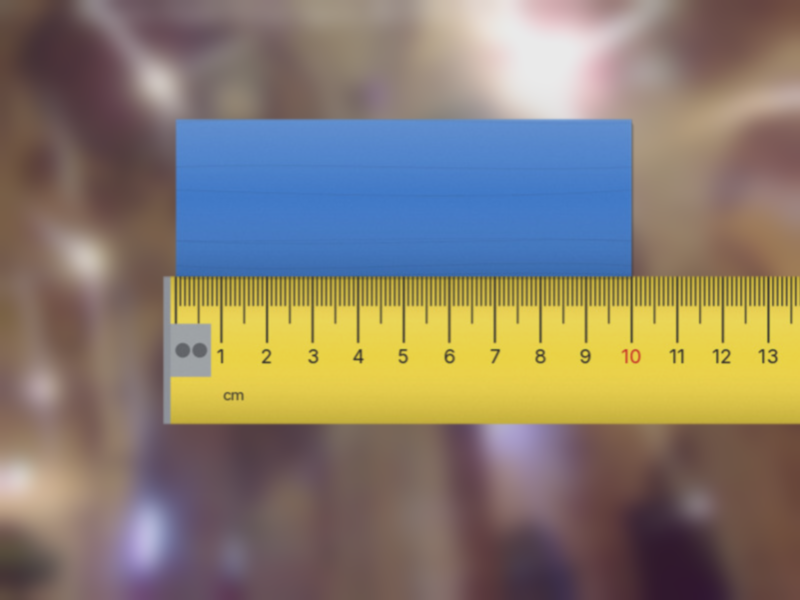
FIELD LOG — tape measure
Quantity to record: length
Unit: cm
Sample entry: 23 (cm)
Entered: 10 (cm)
